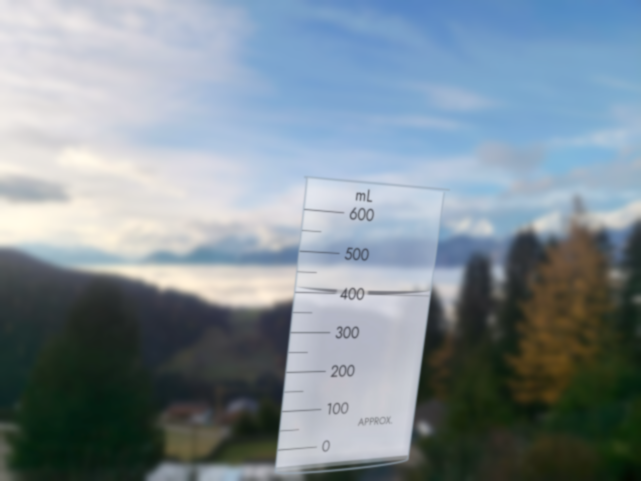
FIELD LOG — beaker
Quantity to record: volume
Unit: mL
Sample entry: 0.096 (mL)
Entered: 400 (mL)
